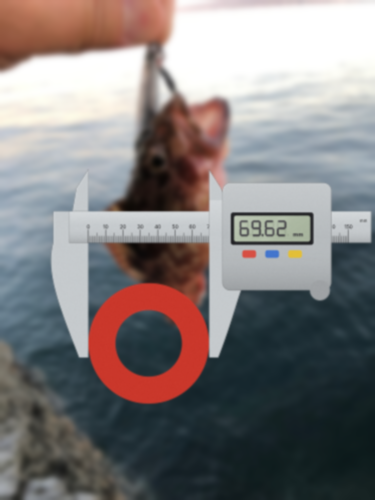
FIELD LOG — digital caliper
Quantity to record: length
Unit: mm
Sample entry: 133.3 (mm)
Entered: 69.62 (mm)
